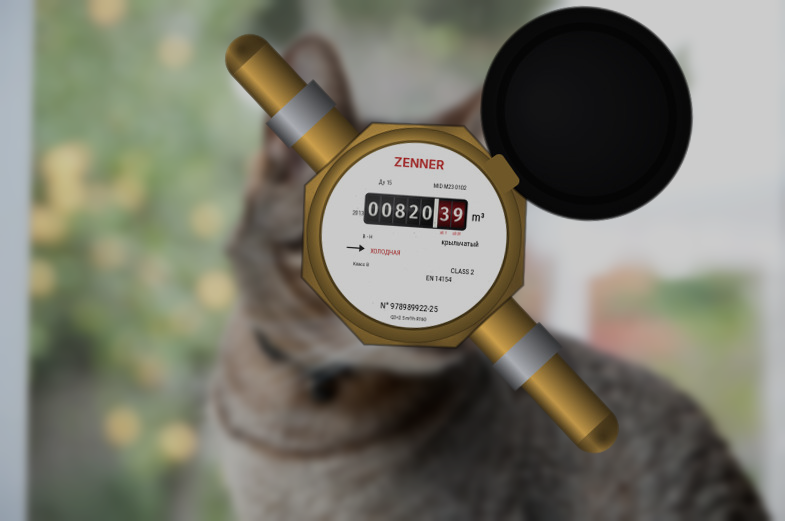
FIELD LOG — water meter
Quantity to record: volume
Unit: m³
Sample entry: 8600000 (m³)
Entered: 820.39 (m³)
